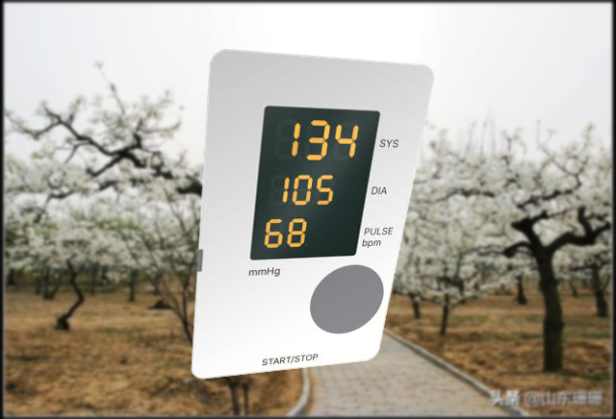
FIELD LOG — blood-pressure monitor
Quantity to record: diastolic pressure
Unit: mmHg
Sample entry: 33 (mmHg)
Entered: 105 (mmHg)
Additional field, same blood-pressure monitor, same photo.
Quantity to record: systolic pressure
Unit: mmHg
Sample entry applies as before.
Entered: 134 (mmHg)
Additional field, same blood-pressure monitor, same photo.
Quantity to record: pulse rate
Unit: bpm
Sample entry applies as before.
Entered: 68 (bpm)
